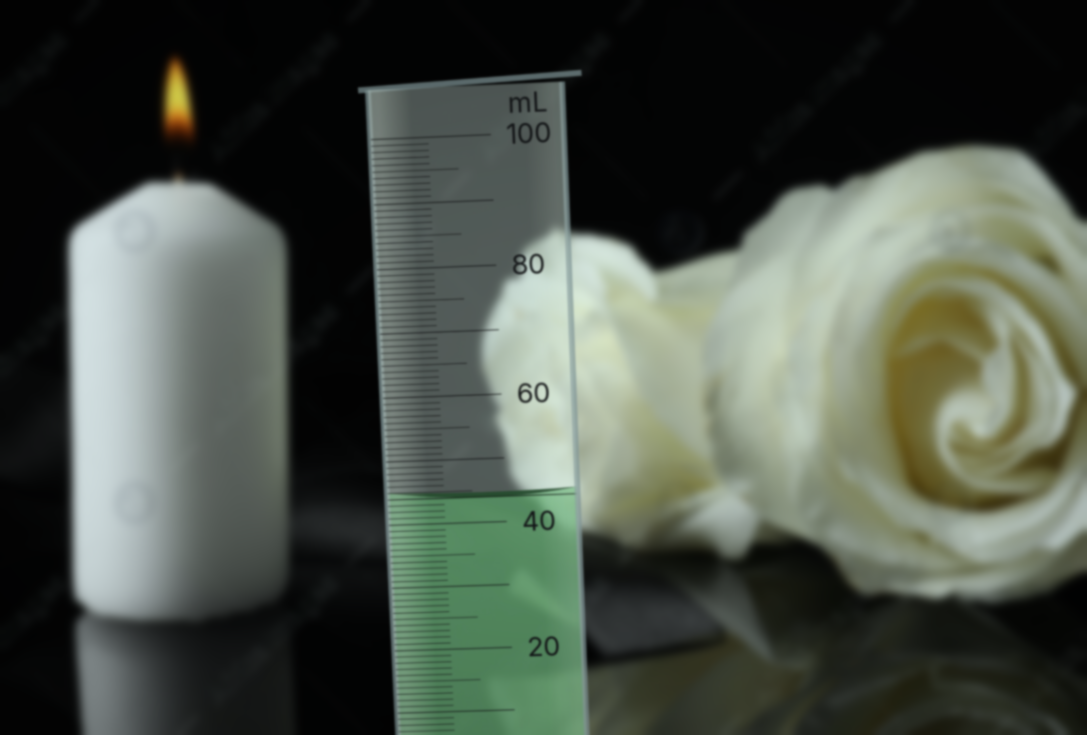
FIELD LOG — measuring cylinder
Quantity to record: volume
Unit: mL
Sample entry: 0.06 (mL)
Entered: 44 (mL)
